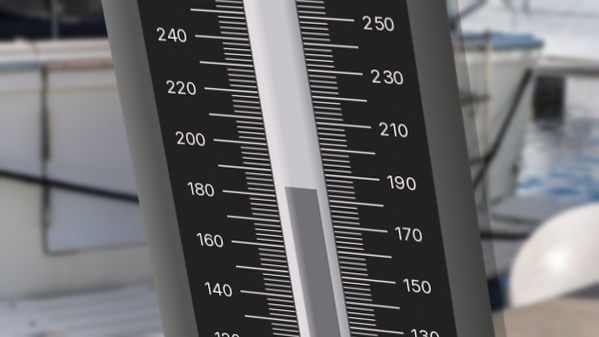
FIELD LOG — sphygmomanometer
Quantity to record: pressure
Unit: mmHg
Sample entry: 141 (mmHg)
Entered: 184 (mmHg)
